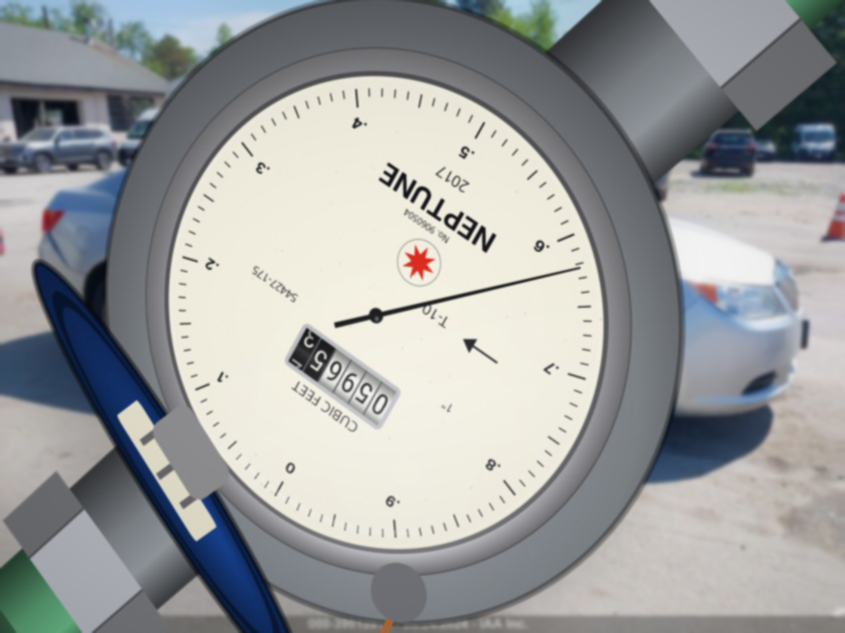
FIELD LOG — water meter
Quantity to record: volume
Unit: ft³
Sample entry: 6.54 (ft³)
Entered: 59652.62 (ft³)
